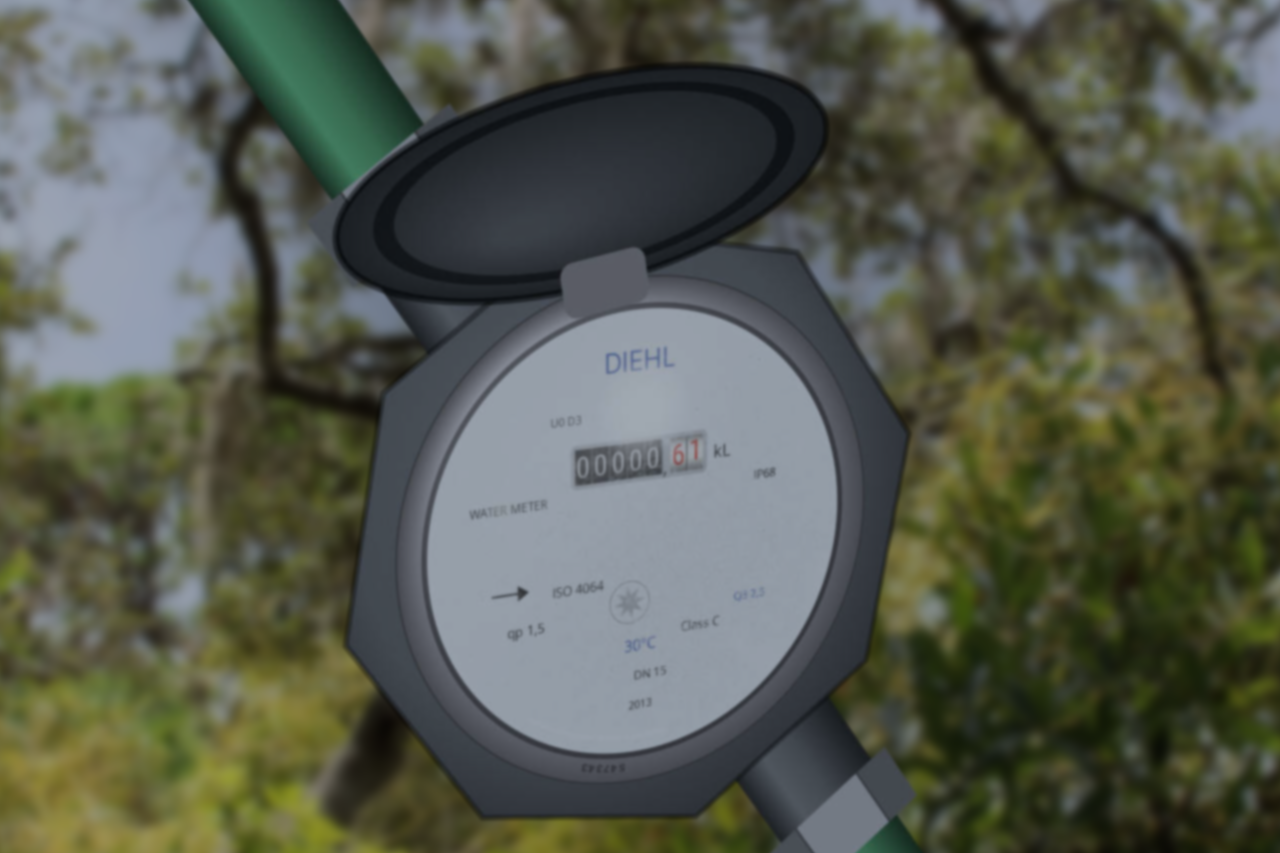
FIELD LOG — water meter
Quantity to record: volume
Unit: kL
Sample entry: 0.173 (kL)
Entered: 0.61 (kL)
